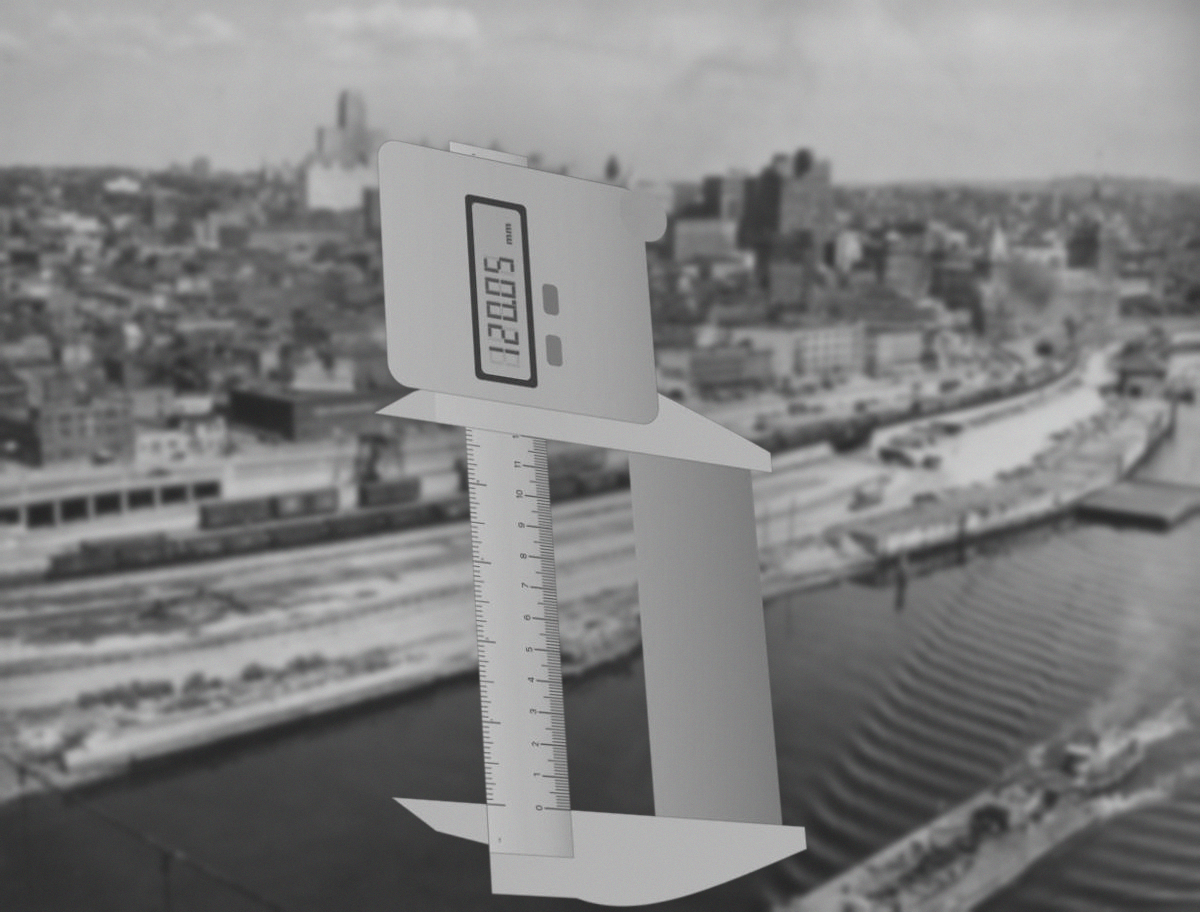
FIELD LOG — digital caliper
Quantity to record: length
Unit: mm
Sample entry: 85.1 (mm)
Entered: 120.05 (mm)
